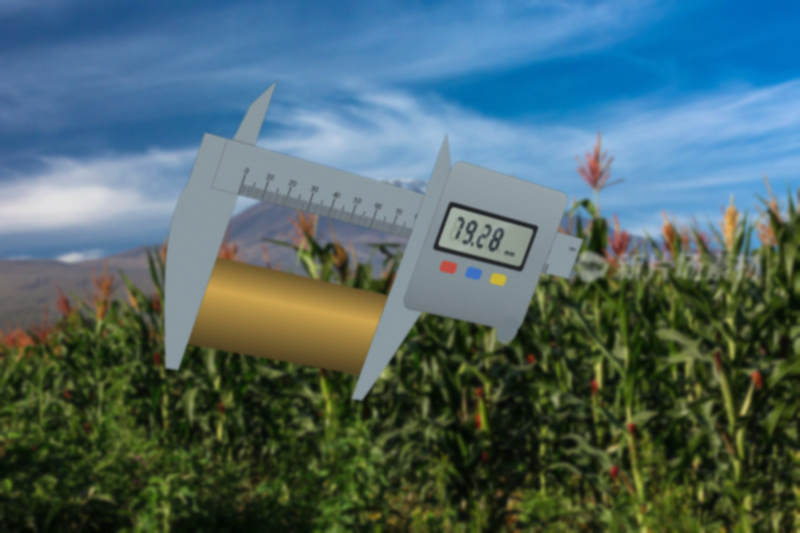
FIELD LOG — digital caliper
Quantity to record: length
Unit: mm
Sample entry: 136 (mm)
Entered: 79.28 (mm)
